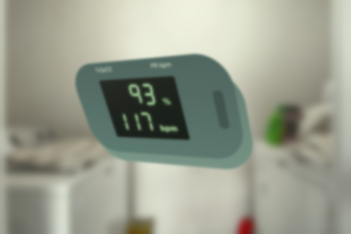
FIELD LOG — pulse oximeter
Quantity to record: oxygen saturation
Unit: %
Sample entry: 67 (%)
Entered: 93 (%)
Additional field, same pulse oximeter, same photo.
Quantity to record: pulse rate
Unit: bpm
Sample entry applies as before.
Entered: 117 (bpm)
